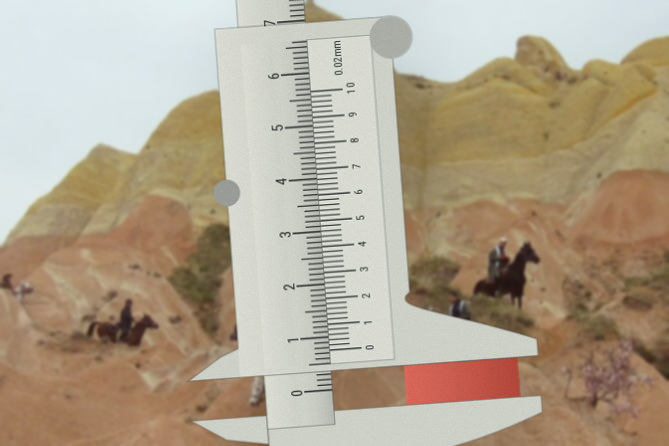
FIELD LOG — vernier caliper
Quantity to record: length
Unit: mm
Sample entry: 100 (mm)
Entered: 7.5 (mm)
